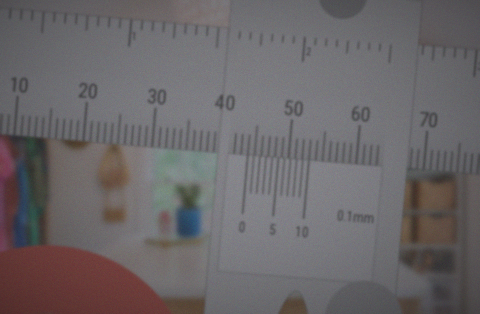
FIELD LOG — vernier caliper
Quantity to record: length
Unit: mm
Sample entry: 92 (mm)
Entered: 44.0 (mm)
